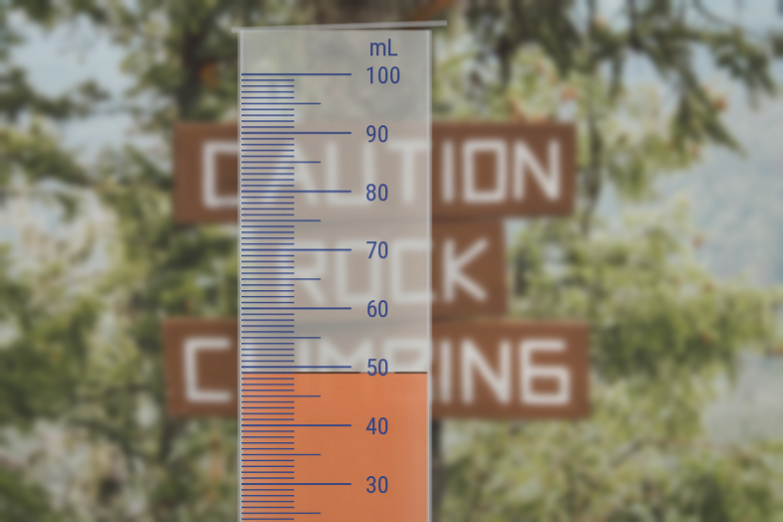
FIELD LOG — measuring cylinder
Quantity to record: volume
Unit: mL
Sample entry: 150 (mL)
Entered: 49 (mL)
